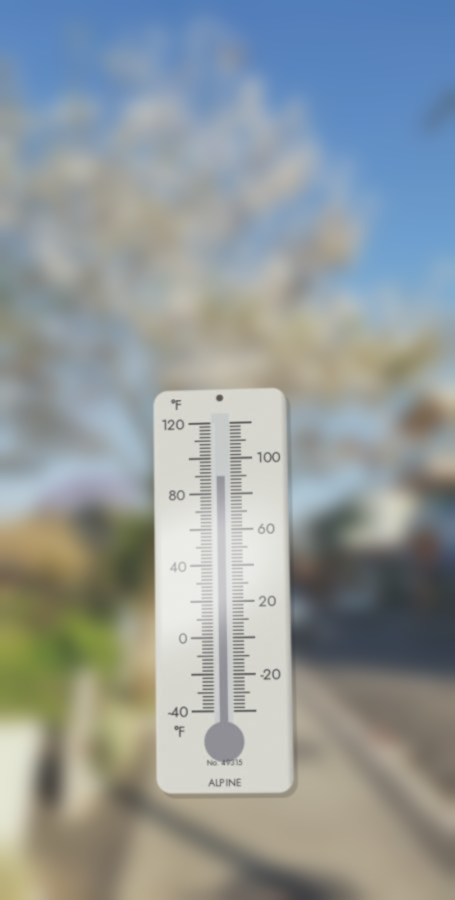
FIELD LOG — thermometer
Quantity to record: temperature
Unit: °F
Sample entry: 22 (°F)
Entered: 90 (°F)
